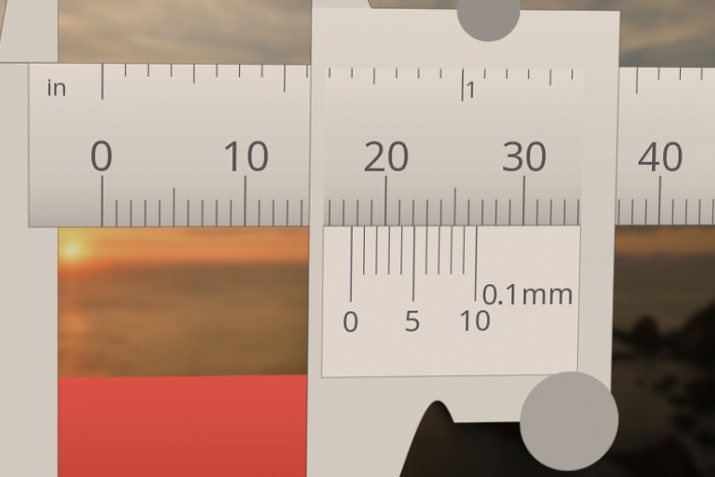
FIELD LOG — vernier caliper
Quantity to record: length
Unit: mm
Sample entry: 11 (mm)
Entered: 17.6 (mm)
